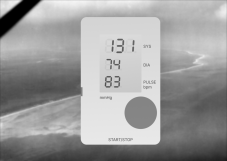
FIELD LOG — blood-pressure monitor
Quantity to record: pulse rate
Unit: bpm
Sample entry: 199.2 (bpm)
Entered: 83 (bpm)
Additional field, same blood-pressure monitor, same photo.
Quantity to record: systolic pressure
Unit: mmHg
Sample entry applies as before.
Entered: 131 (mmHg)
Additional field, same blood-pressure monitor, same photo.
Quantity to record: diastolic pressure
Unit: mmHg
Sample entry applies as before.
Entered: 74 (mmHg)
